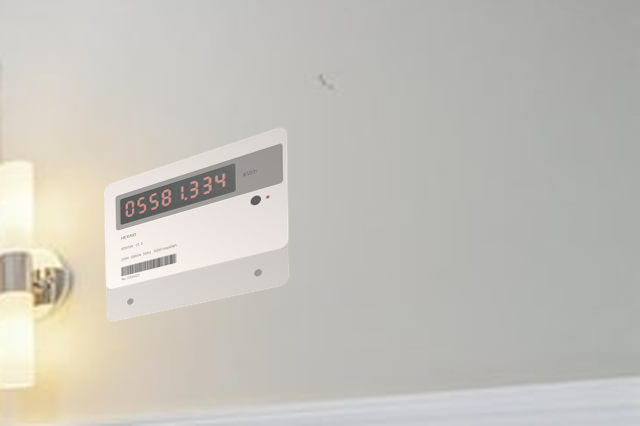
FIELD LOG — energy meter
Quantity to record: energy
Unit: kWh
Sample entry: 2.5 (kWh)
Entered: 5581.334 (kWh)
